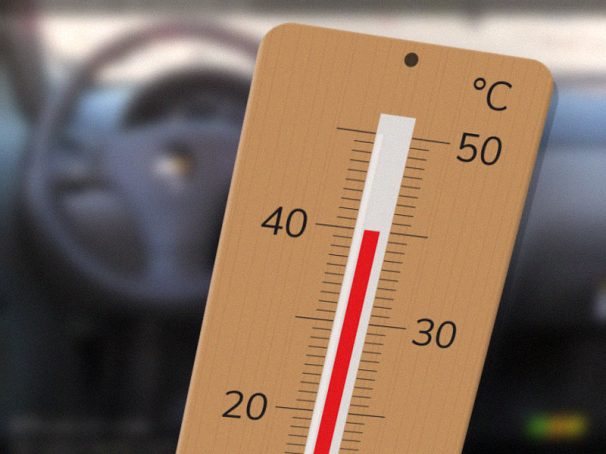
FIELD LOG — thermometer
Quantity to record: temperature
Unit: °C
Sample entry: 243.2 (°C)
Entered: 40 (°C)
